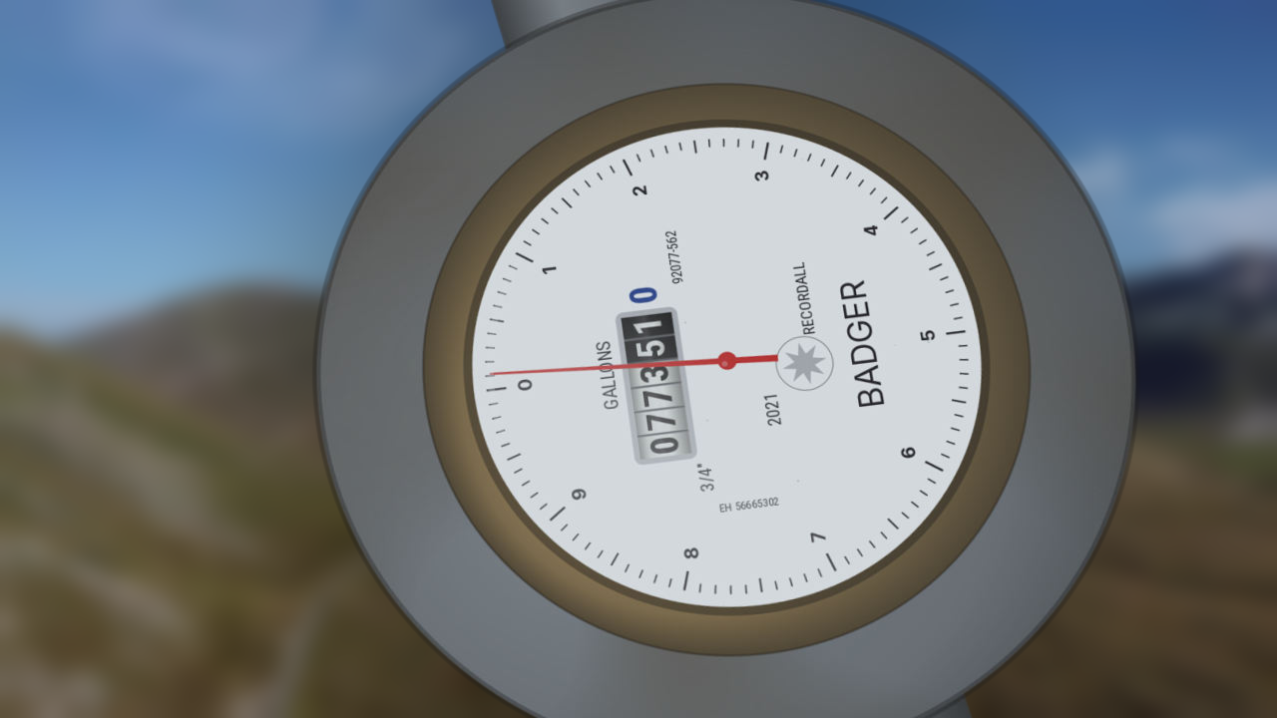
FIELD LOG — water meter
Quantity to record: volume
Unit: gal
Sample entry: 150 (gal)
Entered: 773510.1 (gal)
